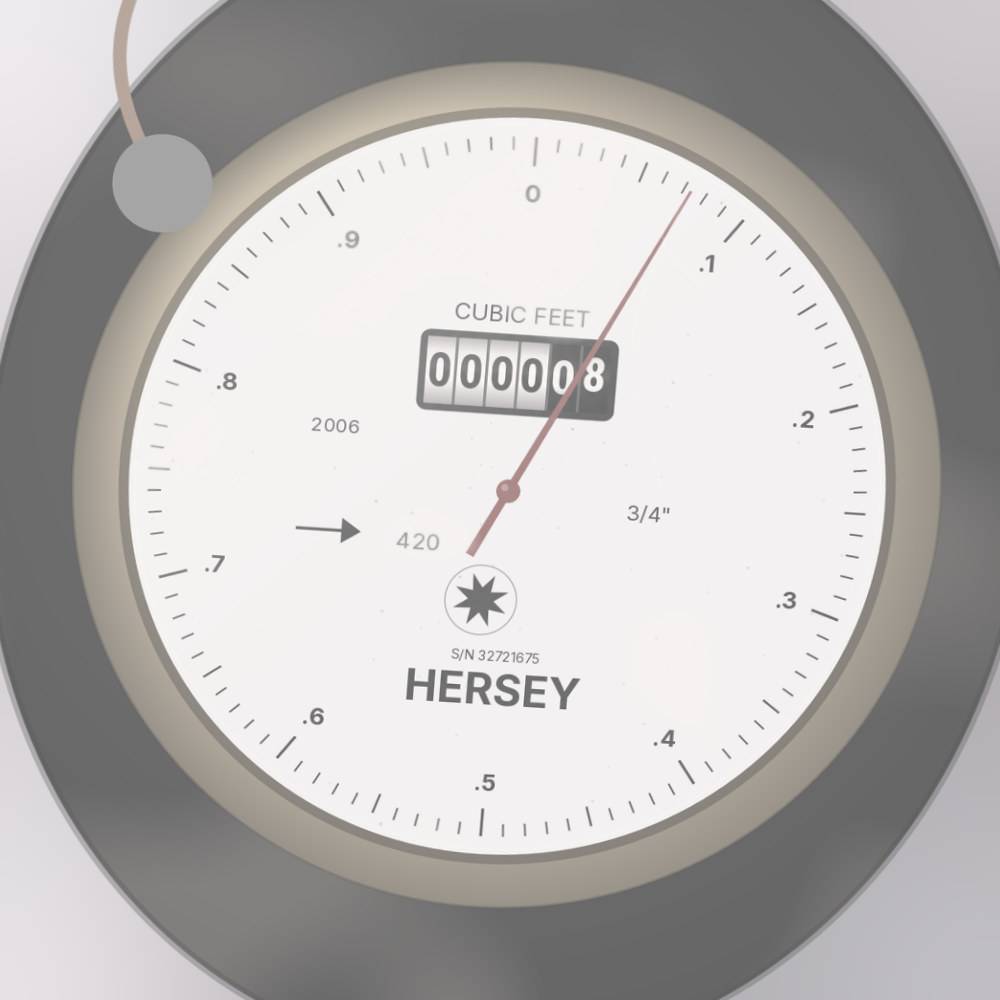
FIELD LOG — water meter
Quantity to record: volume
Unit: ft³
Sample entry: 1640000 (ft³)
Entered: 8.07 (ft³)
